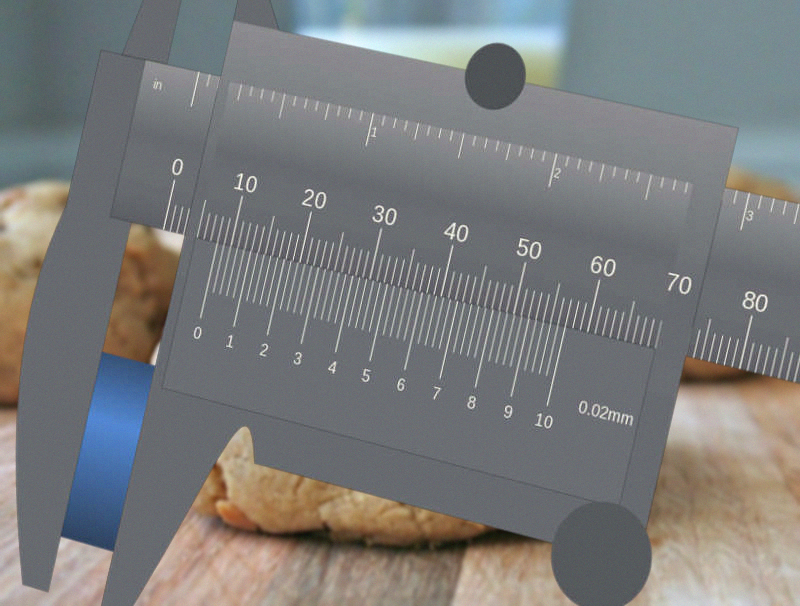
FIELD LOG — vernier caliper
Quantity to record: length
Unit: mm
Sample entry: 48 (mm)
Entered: 8.0 (mm)
